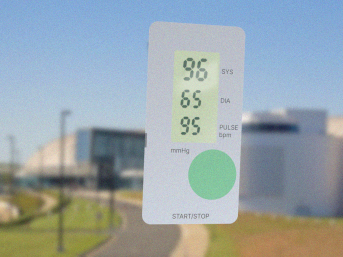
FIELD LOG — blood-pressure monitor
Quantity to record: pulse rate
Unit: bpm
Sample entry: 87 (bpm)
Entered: 95 (bpm)
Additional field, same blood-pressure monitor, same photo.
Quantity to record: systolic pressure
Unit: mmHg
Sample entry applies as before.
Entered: 96 (mmHg)
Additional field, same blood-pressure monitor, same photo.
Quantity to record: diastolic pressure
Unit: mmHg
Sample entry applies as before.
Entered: 65 (mmHg)
